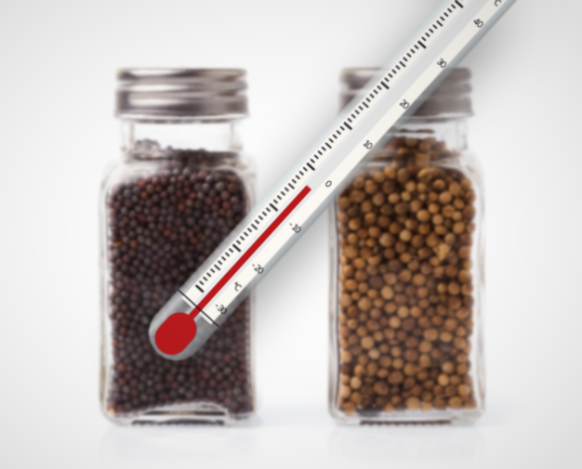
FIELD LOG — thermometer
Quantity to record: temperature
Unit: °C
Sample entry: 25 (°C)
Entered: -3 (°C)
